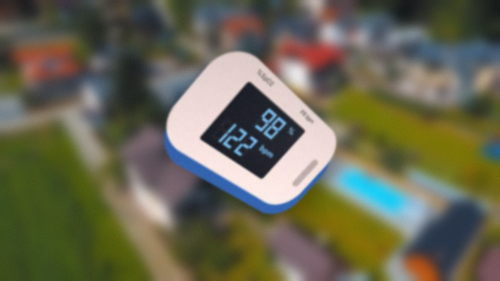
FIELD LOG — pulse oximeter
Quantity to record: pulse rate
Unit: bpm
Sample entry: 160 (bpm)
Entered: 122 (bpm)
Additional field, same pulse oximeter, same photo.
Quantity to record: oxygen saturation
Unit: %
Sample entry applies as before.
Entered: 98 (%)
